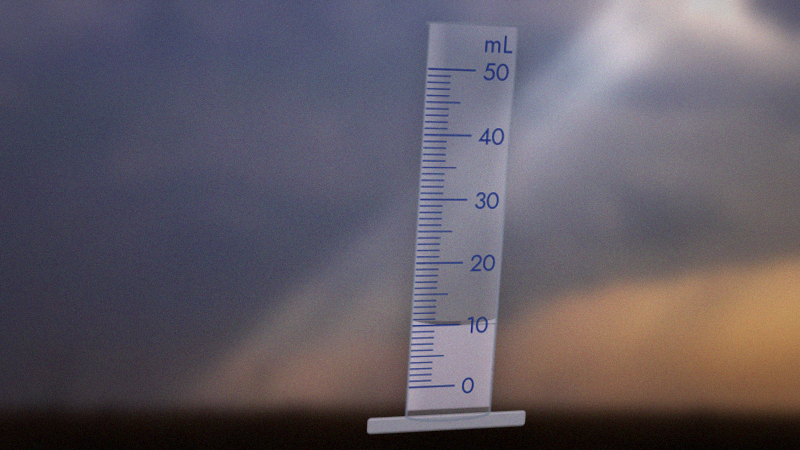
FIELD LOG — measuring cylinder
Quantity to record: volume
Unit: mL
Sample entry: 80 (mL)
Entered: 10 (mL)
